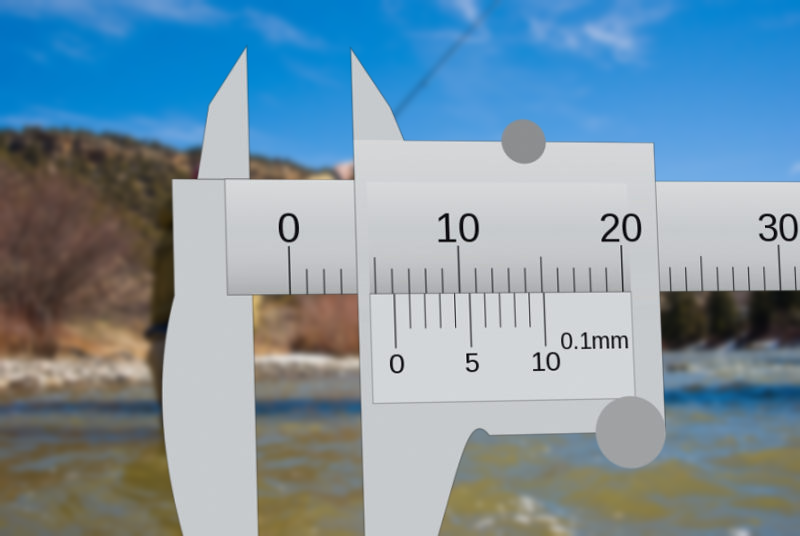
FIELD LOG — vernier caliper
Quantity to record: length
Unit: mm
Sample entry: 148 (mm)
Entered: 6.1 (mm)
